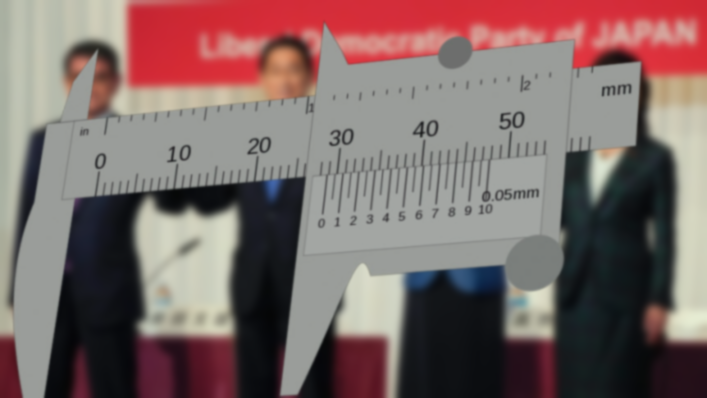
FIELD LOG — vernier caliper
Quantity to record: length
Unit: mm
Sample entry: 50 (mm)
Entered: 28.8 (mm)
